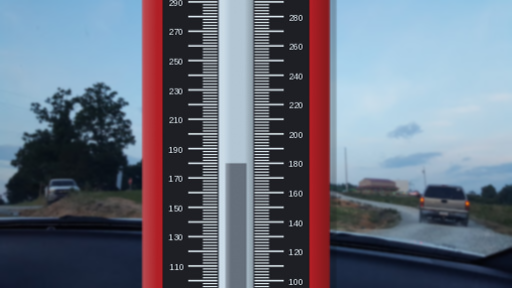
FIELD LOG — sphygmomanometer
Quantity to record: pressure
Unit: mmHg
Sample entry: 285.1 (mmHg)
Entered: 180 (mmHg)
